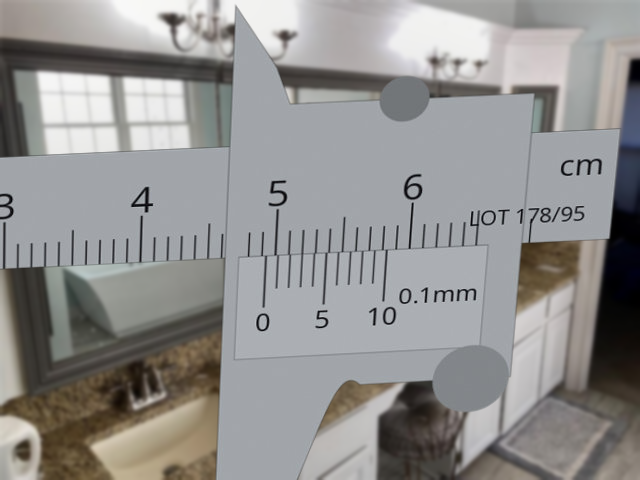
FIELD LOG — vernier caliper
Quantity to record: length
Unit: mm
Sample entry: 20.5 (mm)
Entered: 49.3 (mm)
